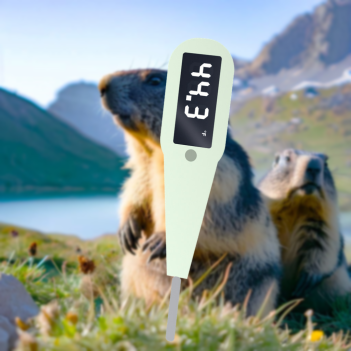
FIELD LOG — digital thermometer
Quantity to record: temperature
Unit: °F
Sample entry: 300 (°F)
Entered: 44.3 (°F)
